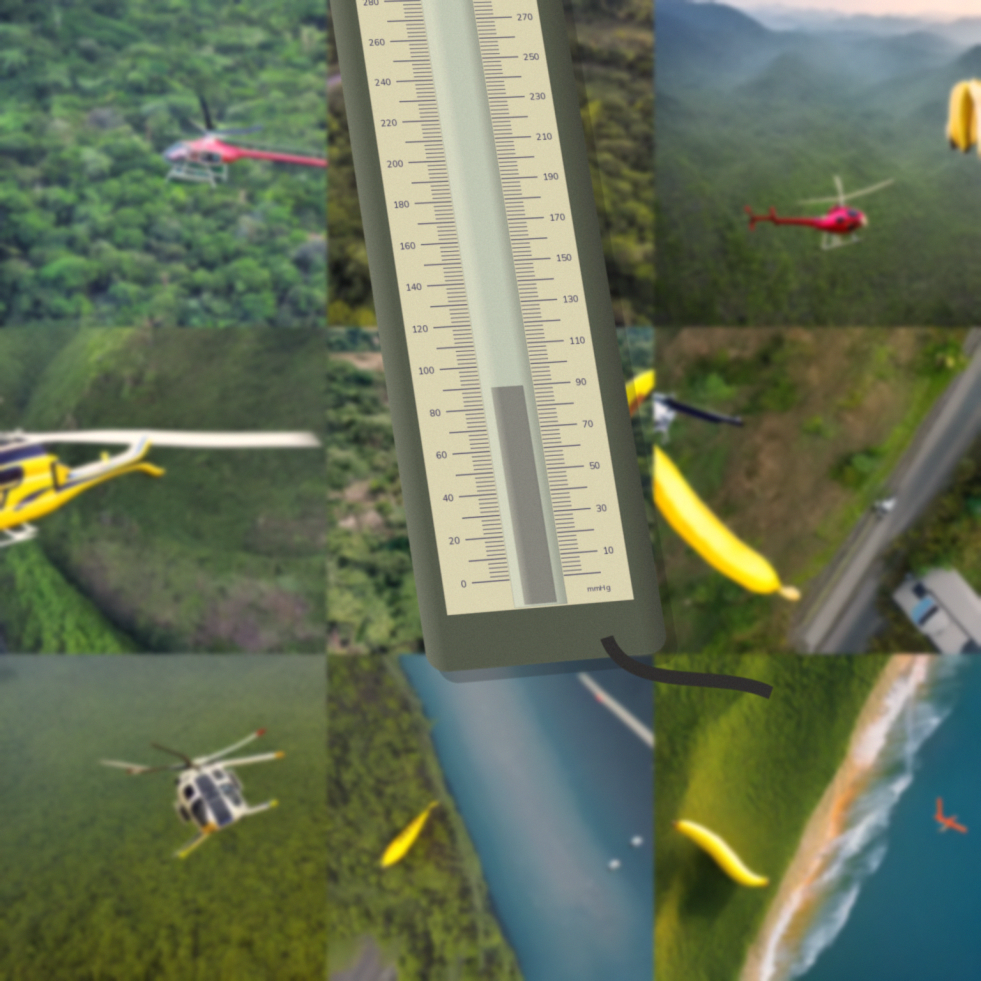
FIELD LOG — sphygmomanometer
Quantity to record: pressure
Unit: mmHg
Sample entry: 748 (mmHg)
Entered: 90 (mmHg)
